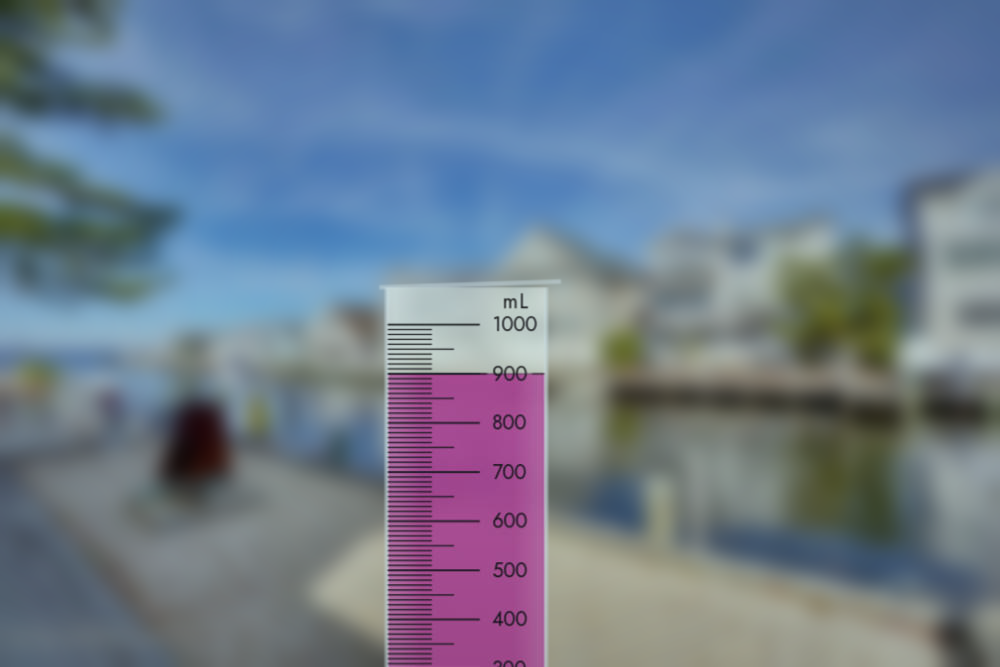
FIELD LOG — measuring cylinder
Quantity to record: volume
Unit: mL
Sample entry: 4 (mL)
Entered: 900 (mL)
